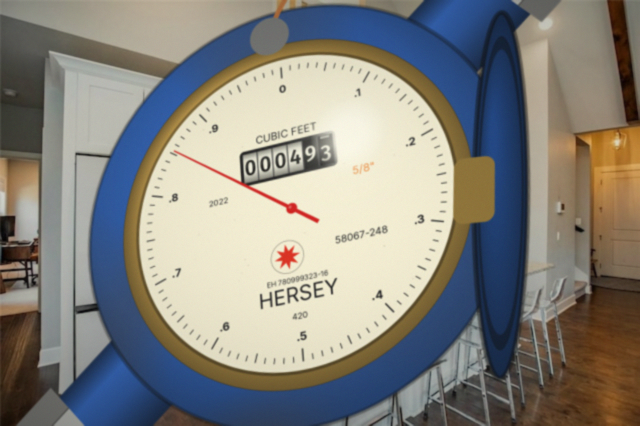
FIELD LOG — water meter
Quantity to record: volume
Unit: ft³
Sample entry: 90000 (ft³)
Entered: 492.85 (ft³)
